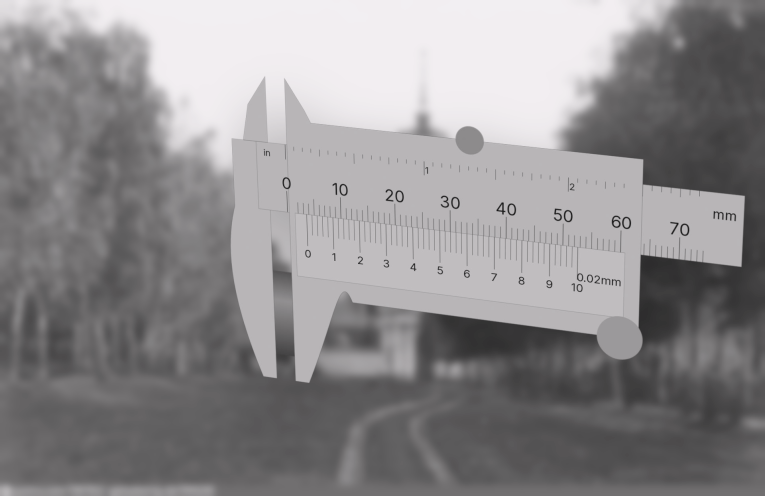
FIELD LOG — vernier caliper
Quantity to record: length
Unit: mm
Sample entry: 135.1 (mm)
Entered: 3.6 (mm)
